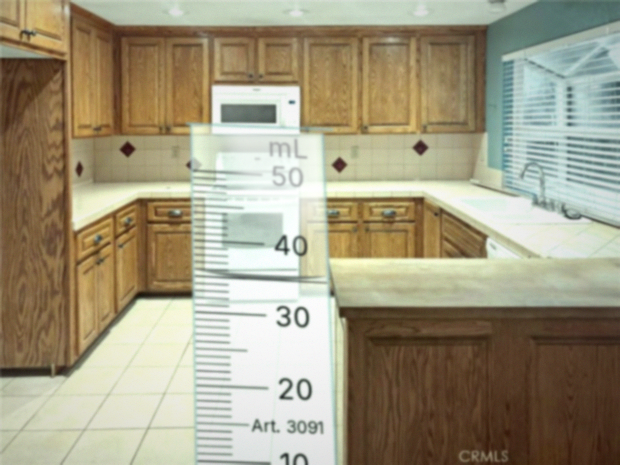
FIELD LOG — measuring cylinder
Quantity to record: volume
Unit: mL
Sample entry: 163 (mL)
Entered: 35 (mL)
